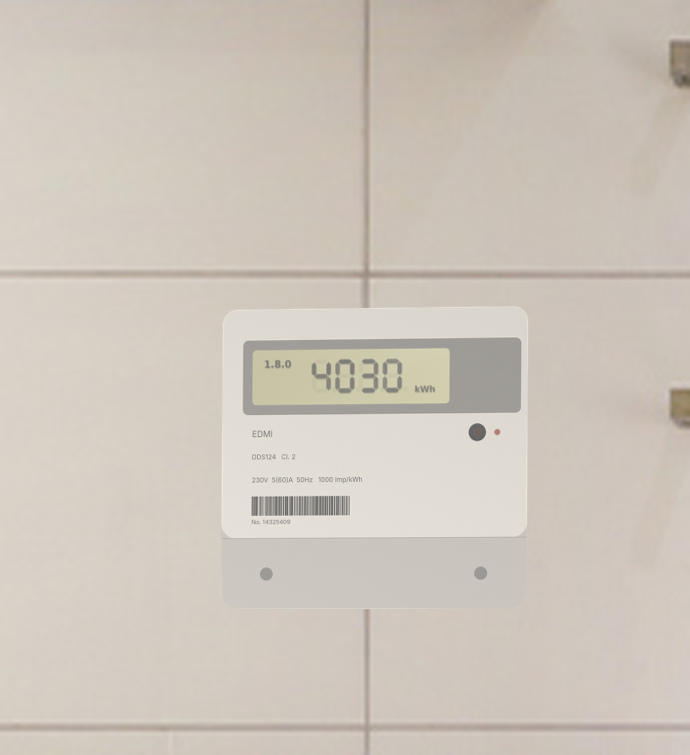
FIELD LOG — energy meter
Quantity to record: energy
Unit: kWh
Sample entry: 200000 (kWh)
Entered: 4030 (kWh)
